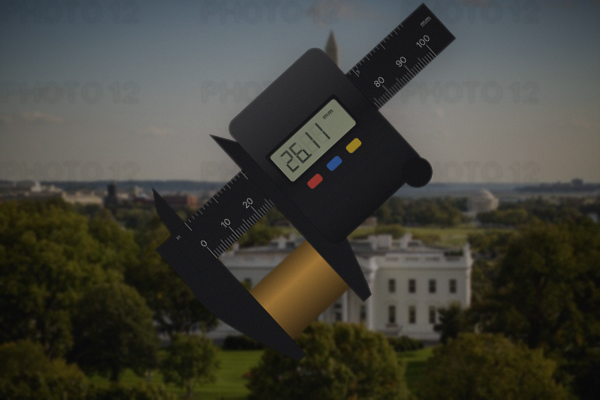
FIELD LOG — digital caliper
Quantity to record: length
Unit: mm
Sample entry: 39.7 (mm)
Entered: 26.11 (mm)
